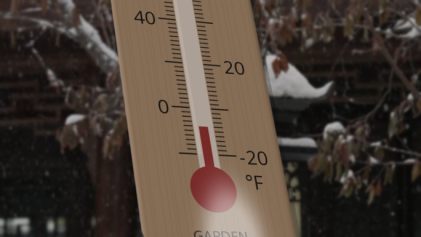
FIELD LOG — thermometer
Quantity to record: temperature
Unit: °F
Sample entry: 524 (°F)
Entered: -8 (°F)
